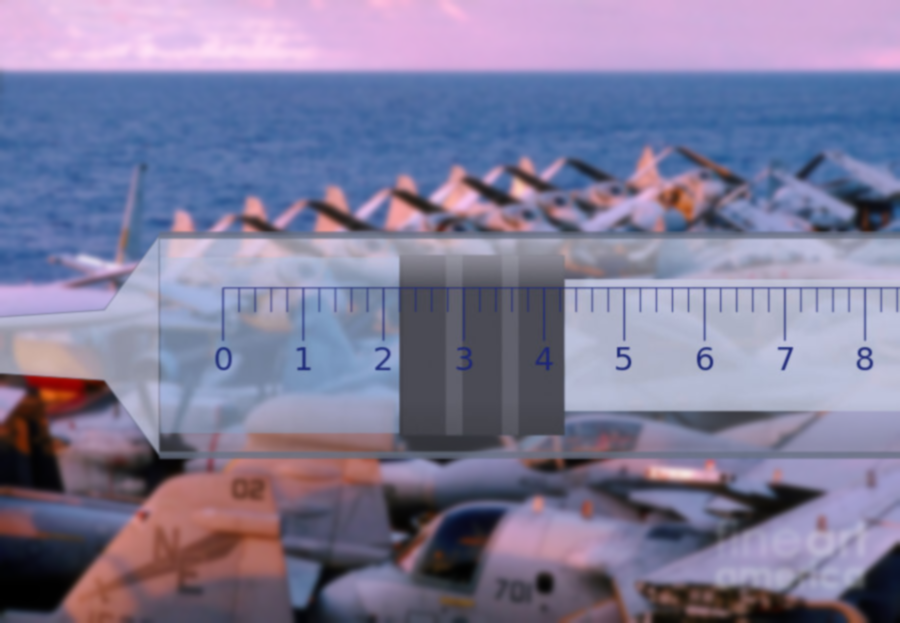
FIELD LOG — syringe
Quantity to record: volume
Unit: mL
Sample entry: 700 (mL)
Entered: 2.2 (mL)
